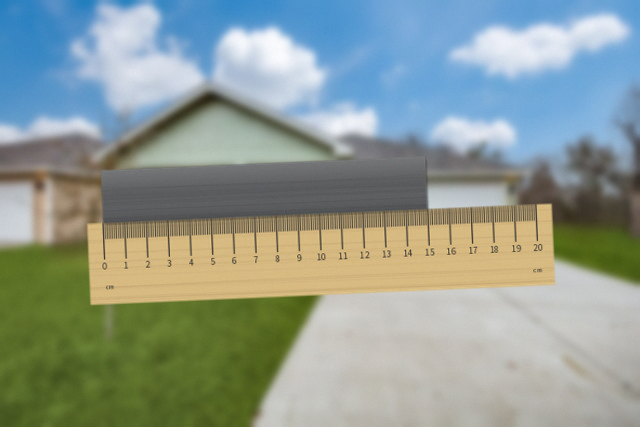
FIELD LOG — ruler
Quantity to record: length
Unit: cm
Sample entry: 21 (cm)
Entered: 15 (cm)
